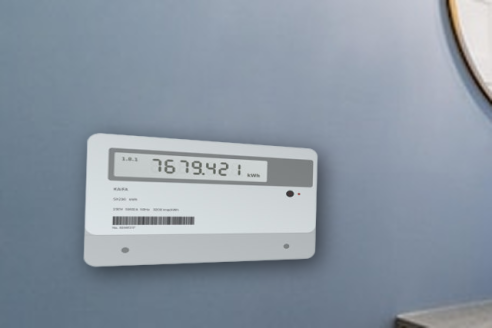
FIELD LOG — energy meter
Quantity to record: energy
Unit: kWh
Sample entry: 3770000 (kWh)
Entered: 7679.421 (kWh)
